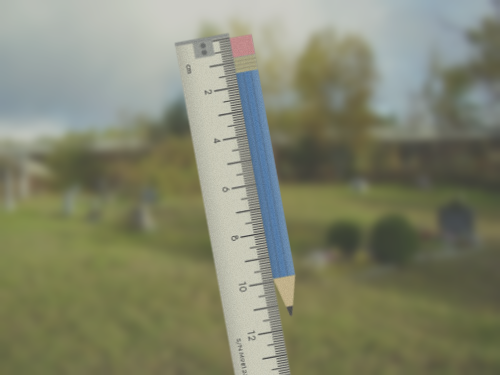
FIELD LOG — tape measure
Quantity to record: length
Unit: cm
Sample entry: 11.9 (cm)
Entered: 11.5 (cm)
